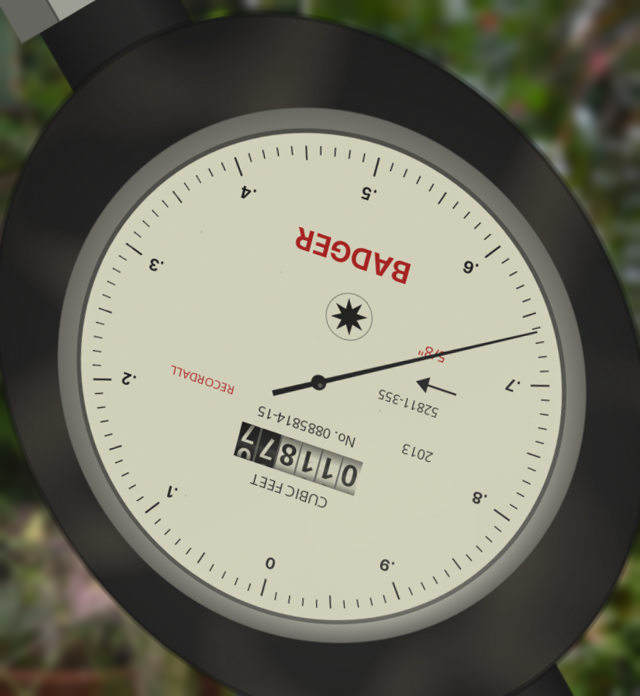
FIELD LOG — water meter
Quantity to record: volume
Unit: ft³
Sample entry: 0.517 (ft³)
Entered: 11876.66 (ft³)
